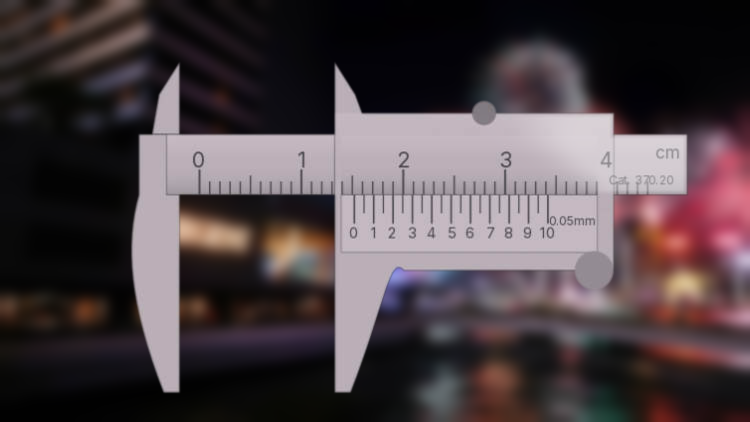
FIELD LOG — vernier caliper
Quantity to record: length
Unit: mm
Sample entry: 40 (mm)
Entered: 15.2 (mm)
